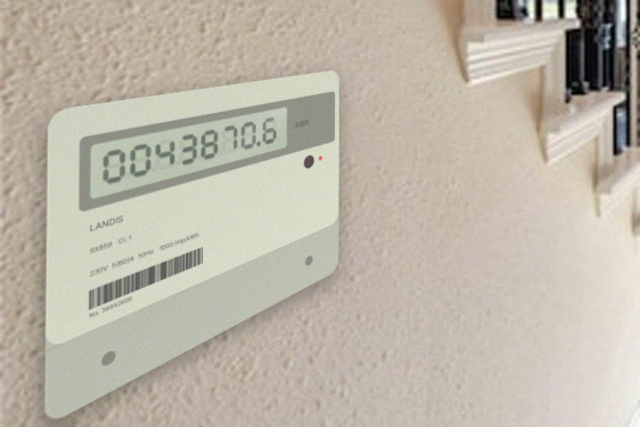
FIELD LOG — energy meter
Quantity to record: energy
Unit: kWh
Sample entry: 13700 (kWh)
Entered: 43870.6 (kWh)
